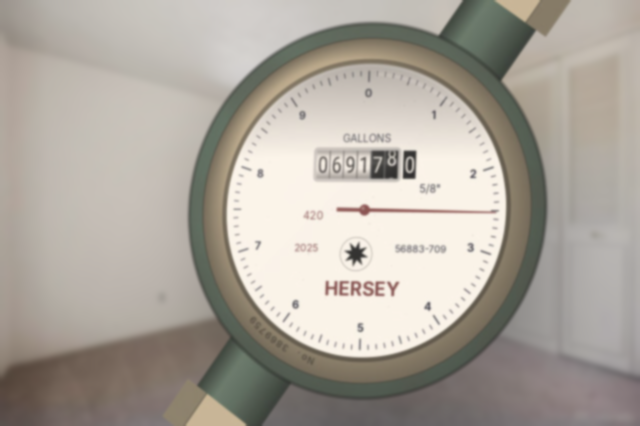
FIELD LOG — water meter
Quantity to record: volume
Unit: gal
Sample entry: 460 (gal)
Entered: 691782.5 (gal)
